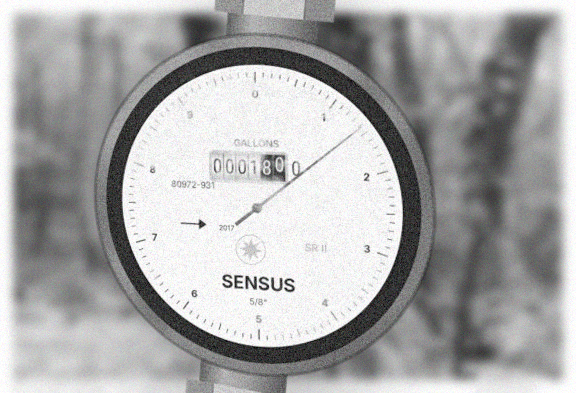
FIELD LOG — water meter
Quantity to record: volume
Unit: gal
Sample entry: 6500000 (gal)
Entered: 1801.4 (gal)
